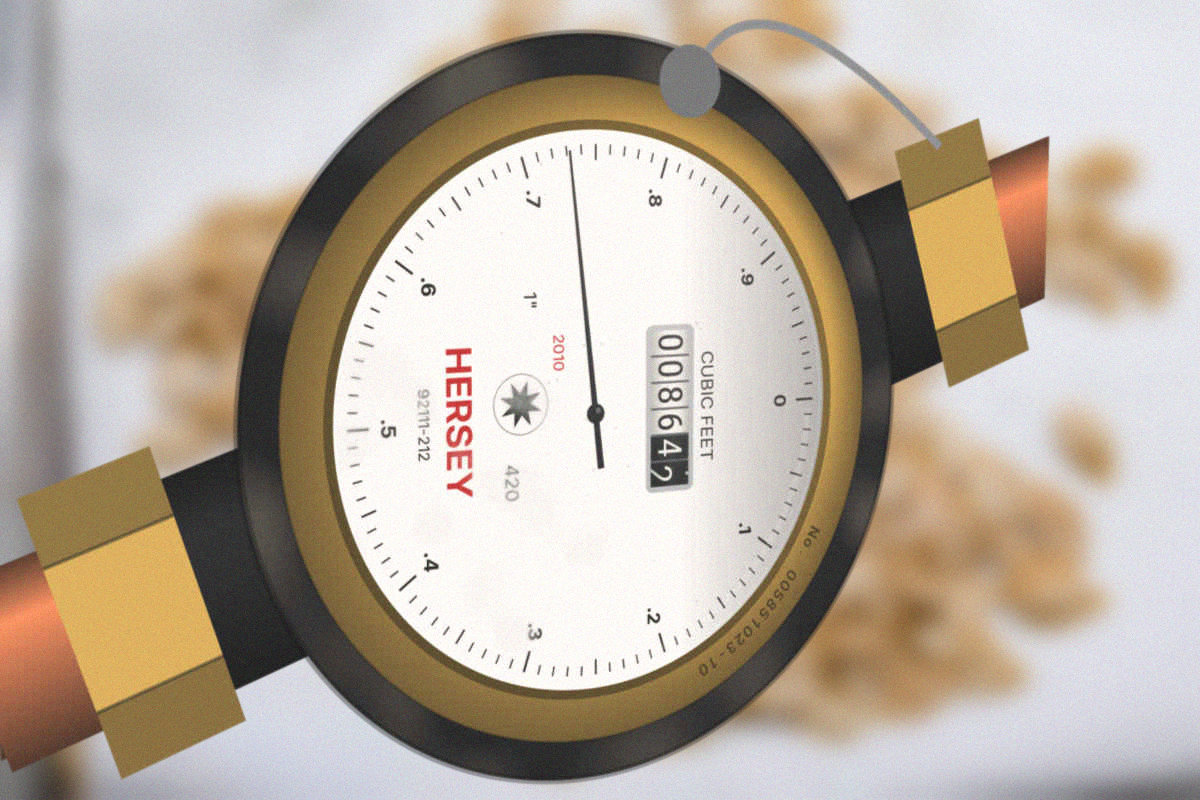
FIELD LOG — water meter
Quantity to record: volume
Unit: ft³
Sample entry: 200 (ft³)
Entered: 8641.73 (ft³)
